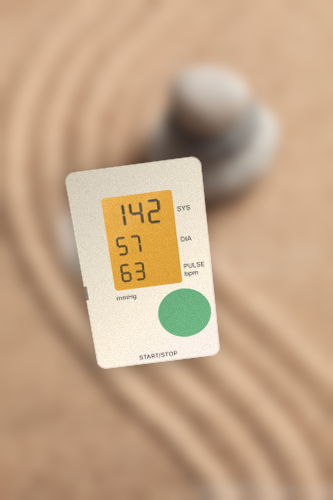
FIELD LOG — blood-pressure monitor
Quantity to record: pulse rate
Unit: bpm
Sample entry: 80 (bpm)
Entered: 63 (bpm)
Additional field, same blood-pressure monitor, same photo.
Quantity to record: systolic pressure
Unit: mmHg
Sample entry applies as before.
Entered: 142 (mmHg)
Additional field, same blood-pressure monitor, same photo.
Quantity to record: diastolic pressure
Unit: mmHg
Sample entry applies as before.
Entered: 57 (mmHg)
